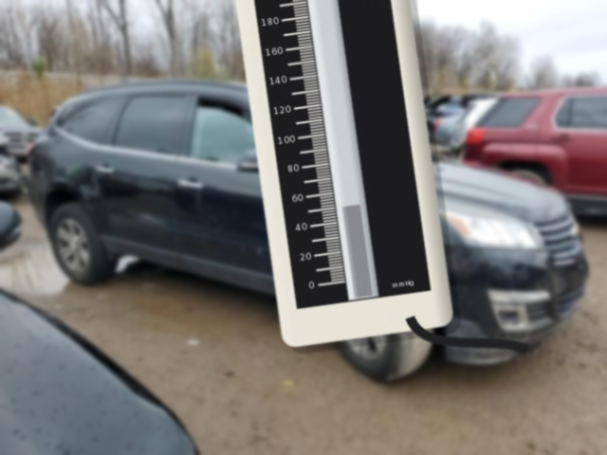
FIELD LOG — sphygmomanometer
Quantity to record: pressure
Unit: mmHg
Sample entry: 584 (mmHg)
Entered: 50 (mmHg)
